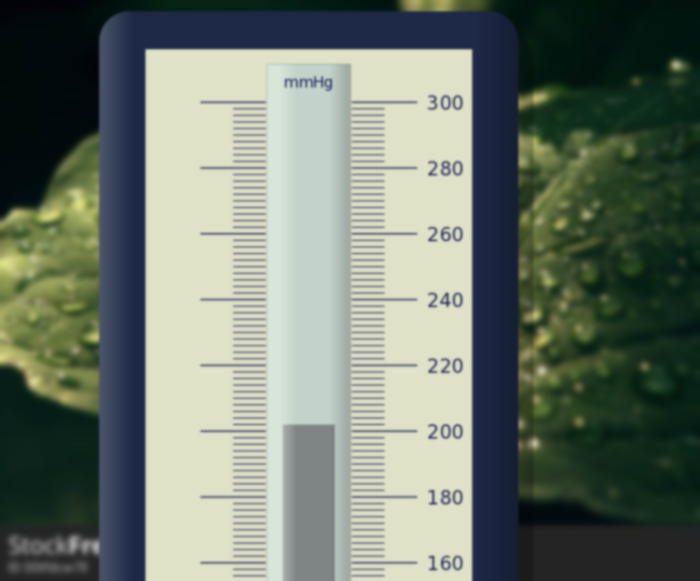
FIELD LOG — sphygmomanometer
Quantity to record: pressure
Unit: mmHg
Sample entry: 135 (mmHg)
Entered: 202 (mmHg)
